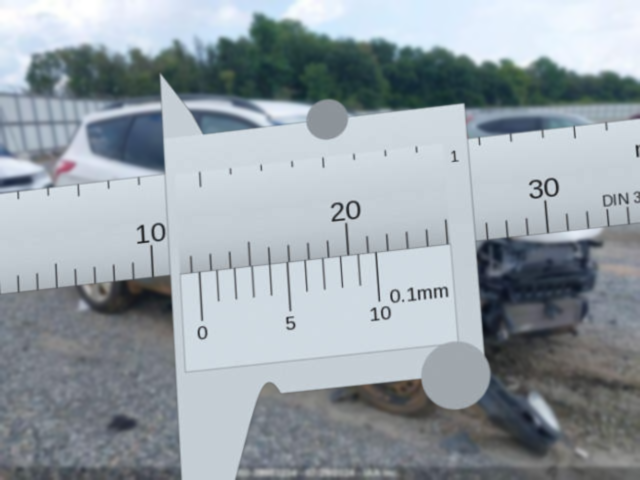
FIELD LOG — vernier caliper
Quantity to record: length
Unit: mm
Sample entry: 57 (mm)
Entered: 12.4 (mm)
